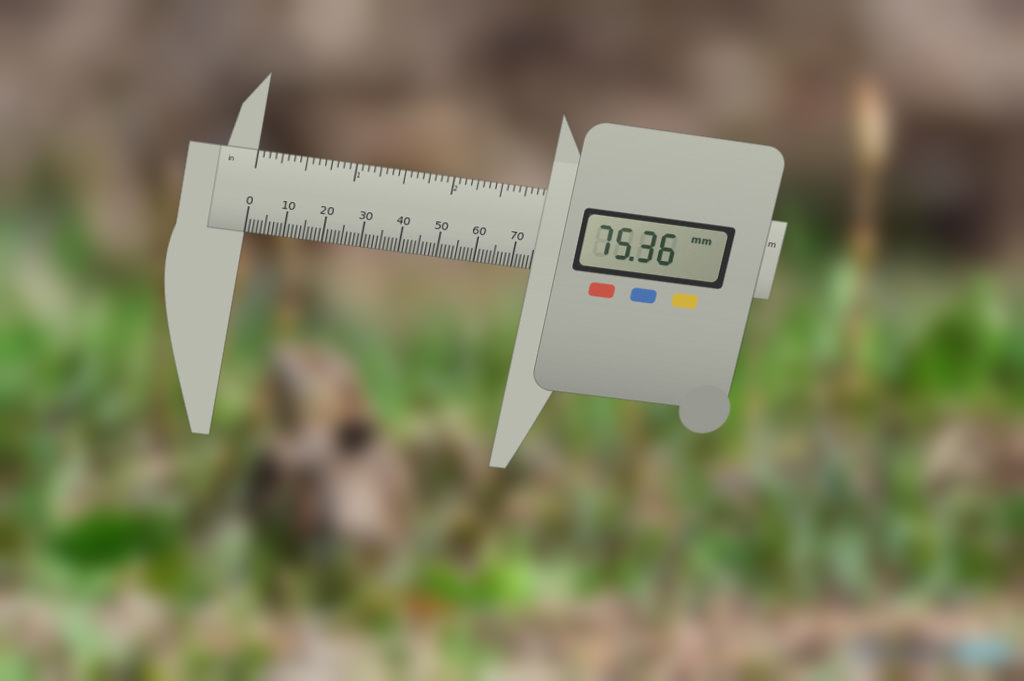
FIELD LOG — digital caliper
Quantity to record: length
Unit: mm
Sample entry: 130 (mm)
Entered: 75.36 (mm)
